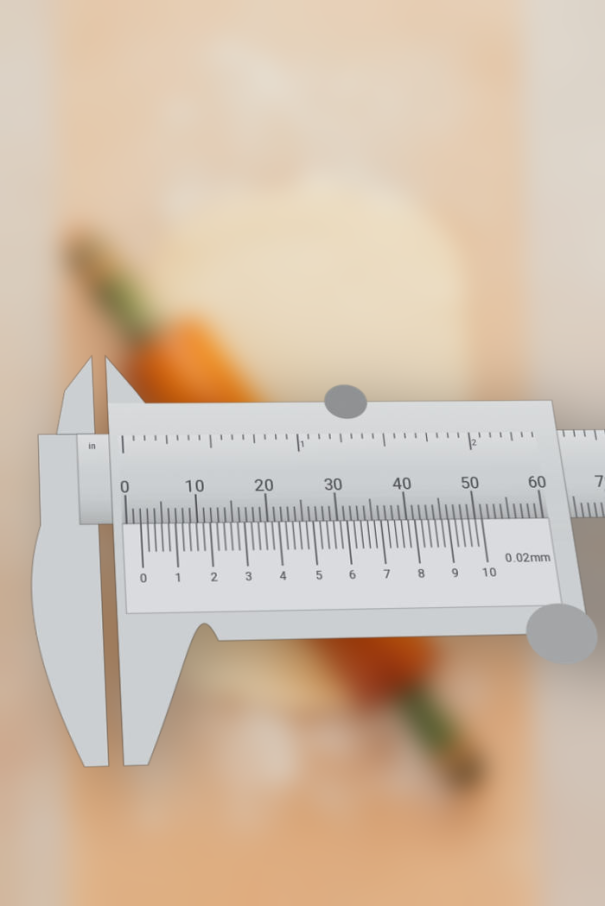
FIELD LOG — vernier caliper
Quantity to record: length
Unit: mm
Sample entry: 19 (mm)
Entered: 2.0 (mm)
